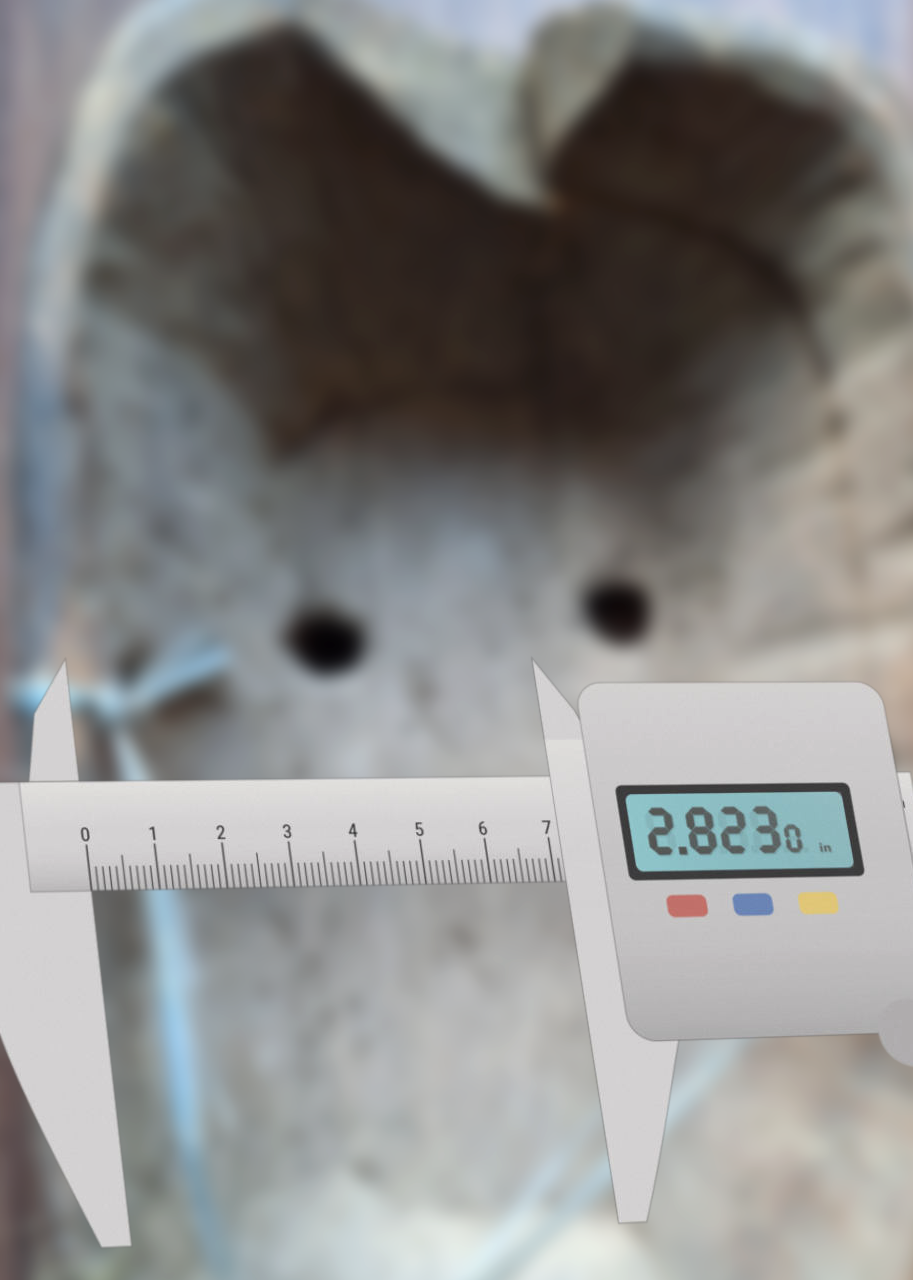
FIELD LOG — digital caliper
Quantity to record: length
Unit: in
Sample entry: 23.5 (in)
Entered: 2.8230 (in)
